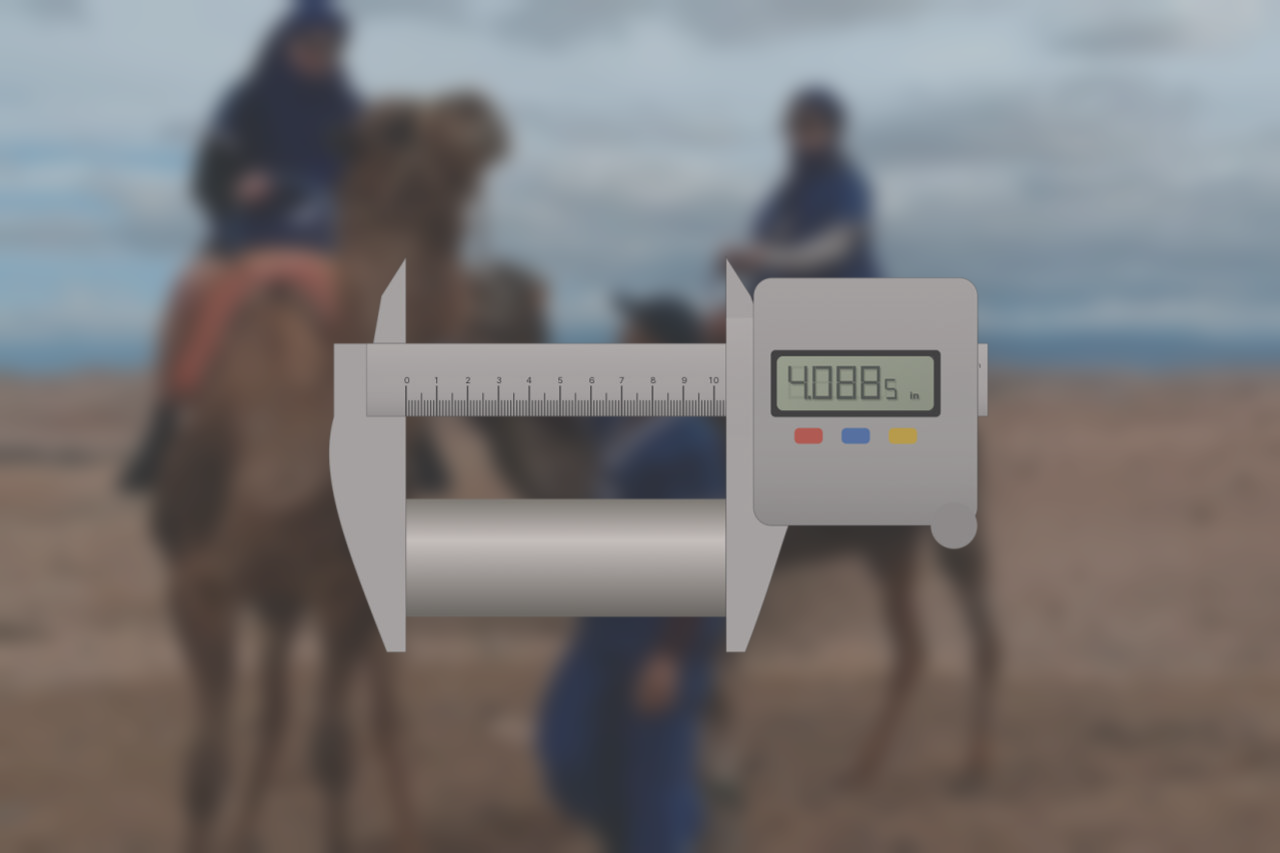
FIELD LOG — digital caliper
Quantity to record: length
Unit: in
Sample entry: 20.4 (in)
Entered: 4.0885 (in)
